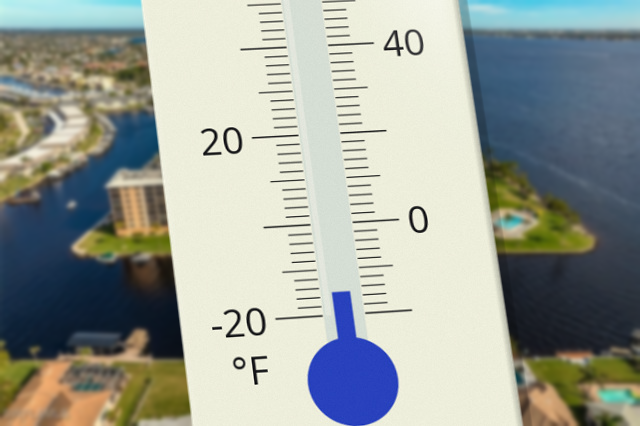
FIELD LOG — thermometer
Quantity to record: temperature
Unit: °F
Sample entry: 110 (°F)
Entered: -15 (°F)
